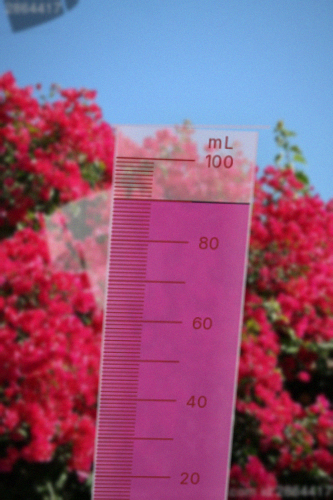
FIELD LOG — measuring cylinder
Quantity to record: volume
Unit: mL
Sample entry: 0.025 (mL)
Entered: 90 (mL)
